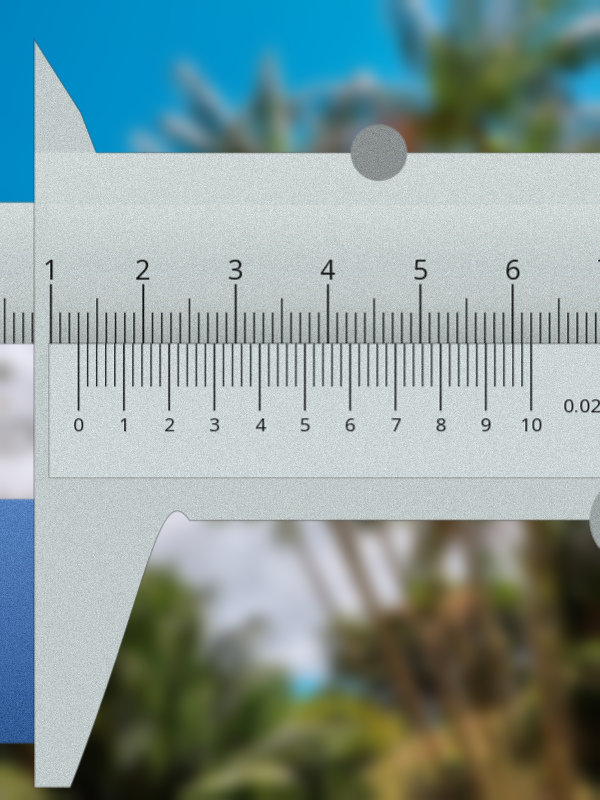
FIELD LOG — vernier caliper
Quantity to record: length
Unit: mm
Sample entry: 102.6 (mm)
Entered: 13.0 (mm)
